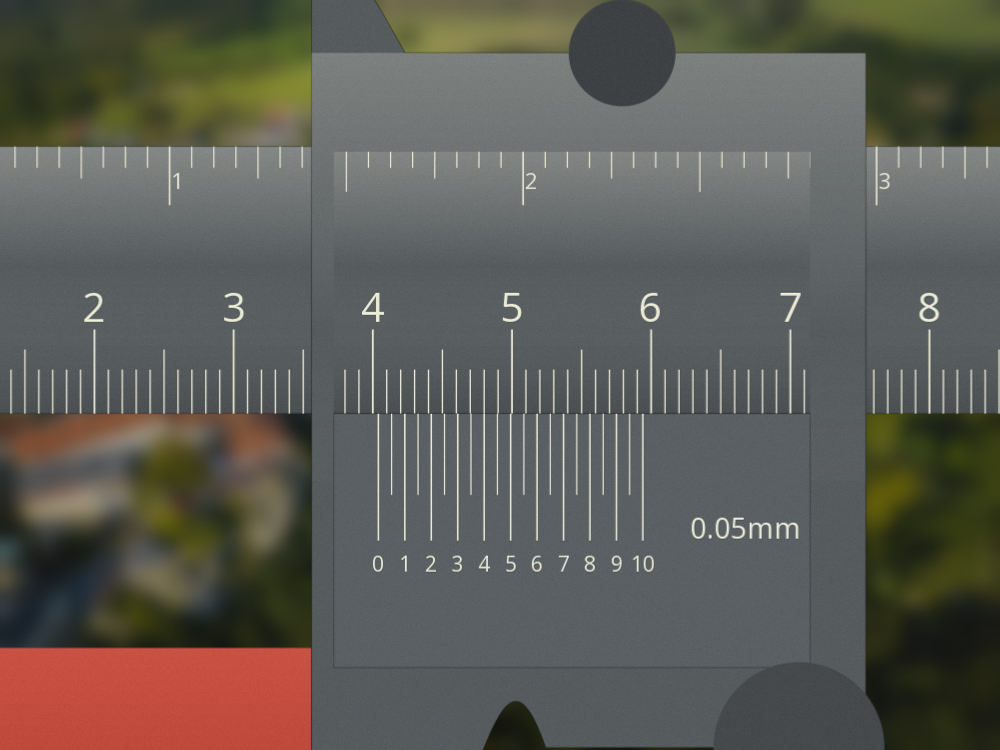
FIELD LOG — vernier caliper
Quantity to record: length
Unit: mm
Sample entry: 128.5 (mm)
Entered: 40.4 (mm)
